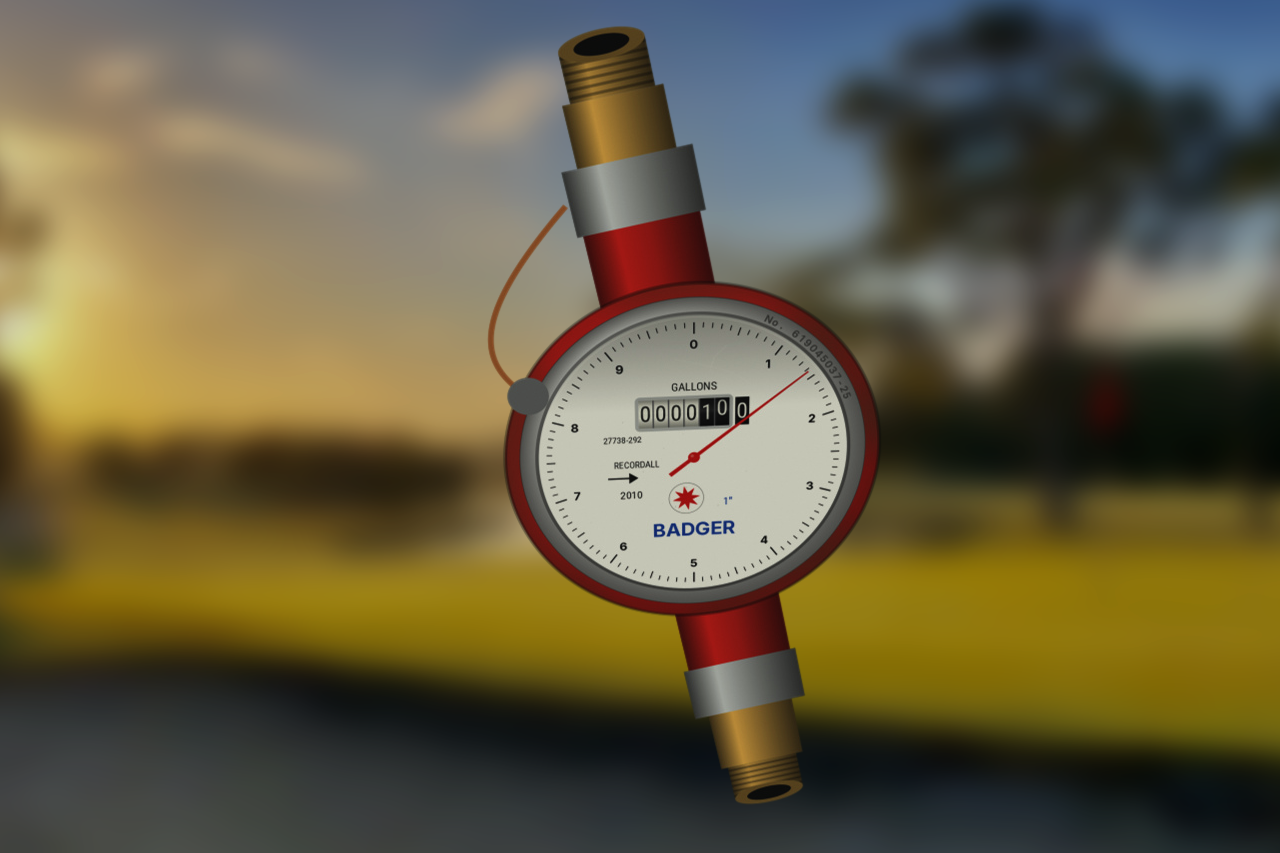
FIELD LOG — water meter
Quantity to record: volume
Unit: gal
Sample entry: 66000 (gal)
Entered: 101.4 (gal)
